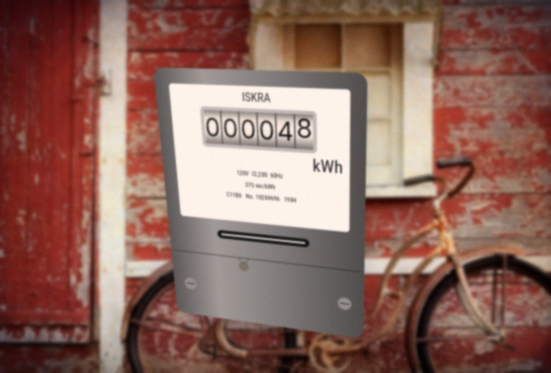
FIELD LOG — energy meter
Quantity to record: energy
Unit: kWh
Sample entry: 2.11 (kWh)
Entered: 48 (kWh)
